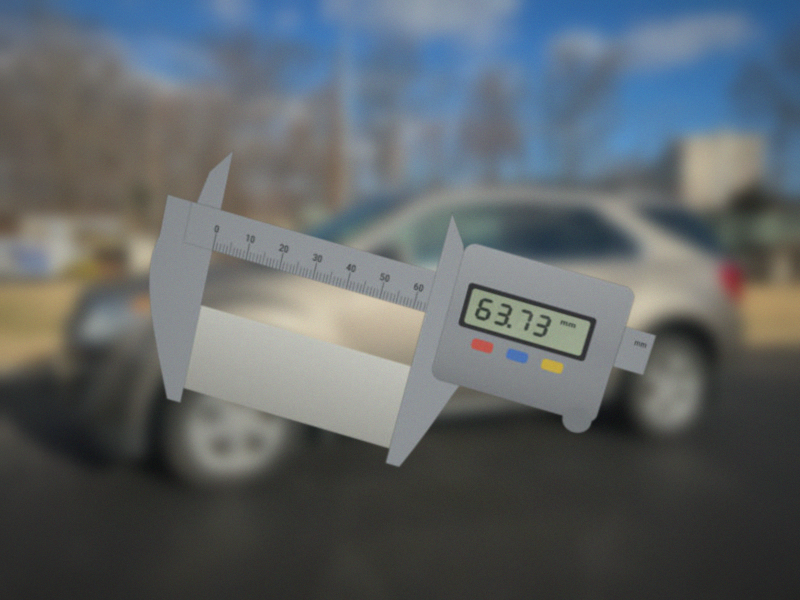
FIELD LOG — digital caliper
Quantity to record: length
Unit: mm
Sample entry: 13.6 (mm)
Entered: 63.73 (mm)
